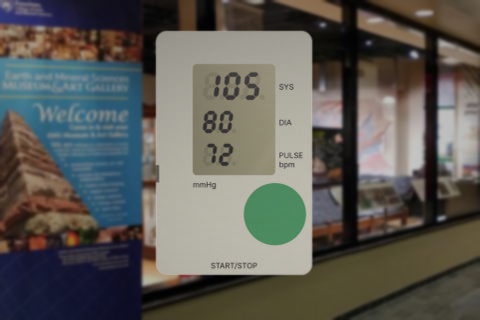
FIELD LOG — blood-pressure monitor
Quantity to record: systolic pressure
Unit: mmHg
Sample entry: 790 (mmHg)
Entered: 105 (mmHg)
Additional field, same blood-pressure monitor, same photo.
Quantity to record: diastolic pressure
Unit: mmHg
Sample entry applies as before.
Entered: 80 (mmHg)
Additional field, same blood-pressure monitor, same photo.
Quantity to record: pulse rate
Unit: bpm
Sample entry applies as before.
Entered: 72 (bpm)
